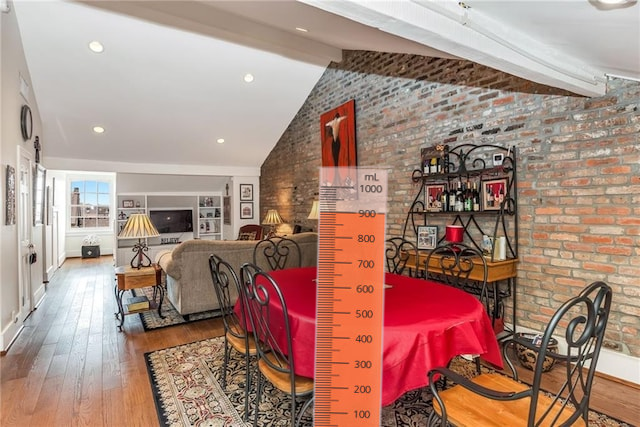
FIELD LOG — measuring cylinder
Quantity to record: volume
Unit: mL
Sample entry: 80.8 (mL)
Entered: 900 (mL)
